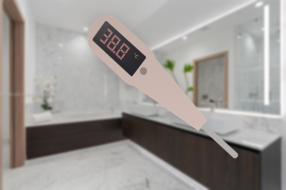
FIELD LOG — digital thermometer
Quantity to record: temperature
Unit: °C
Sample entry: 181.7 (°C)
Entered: 38.8 (°C)
